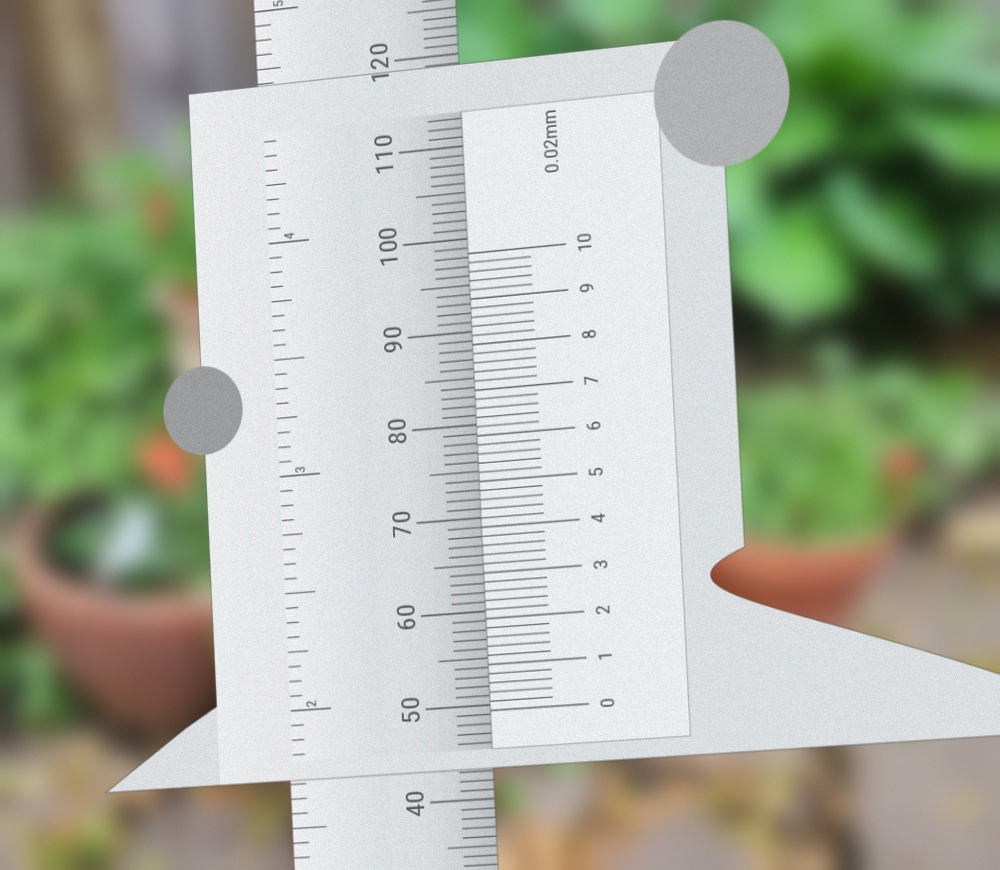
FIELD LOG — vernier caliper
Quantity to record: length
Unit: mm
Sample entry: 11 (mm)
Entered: 49.4 (mm)
